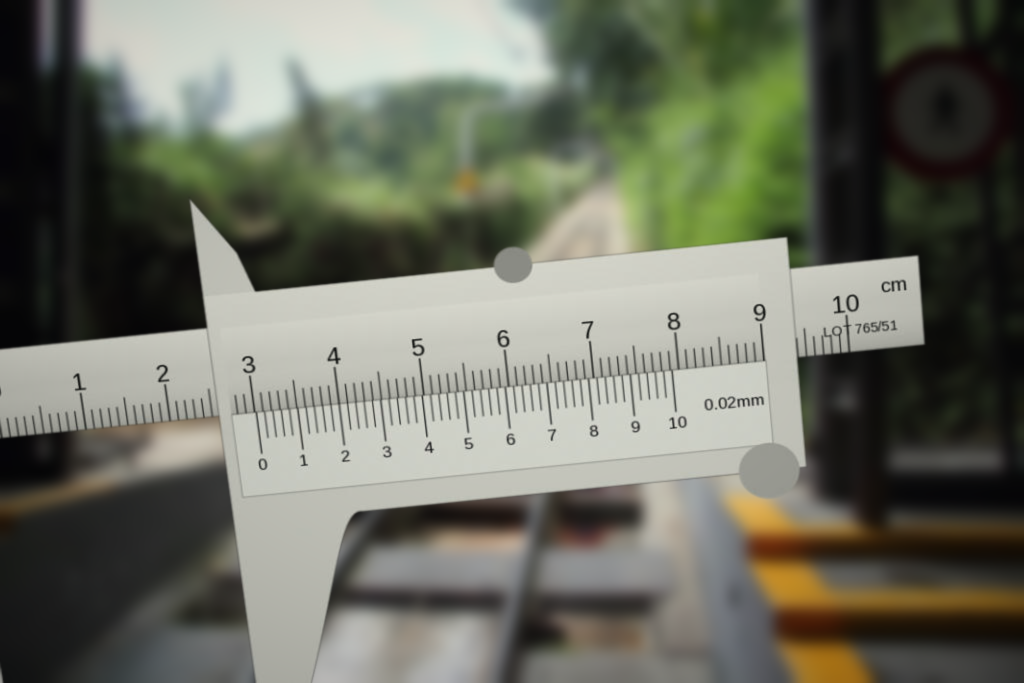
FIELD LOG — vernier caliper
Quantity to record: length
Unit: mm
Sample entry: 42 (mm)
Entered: 30.2 (mm)
